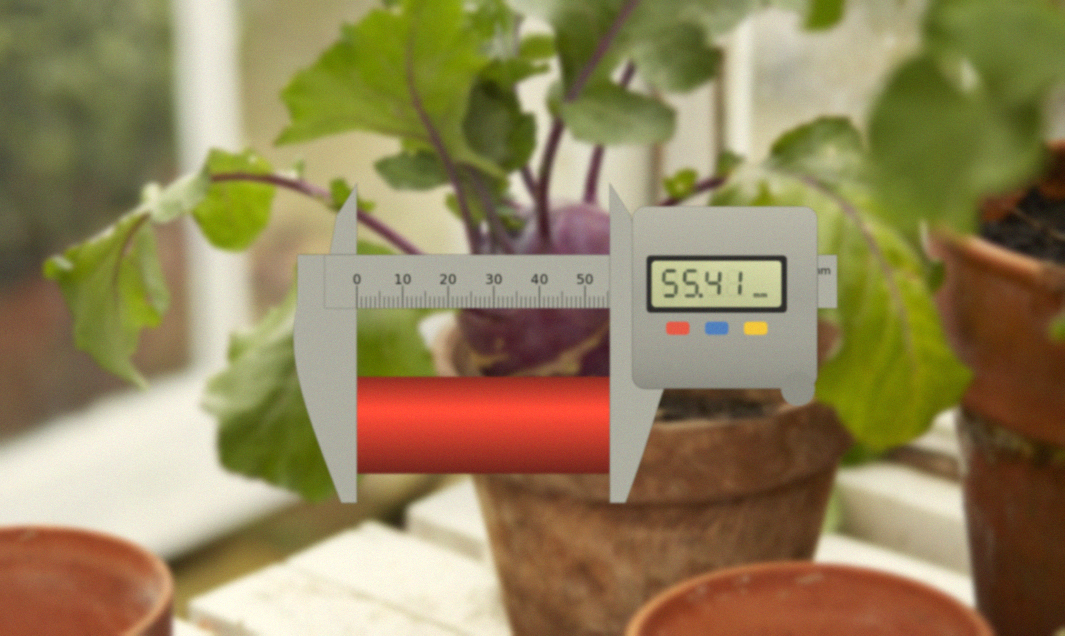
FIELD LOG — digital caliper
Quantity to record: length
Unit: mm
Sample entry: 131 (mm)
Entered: 55.41 (mm)
